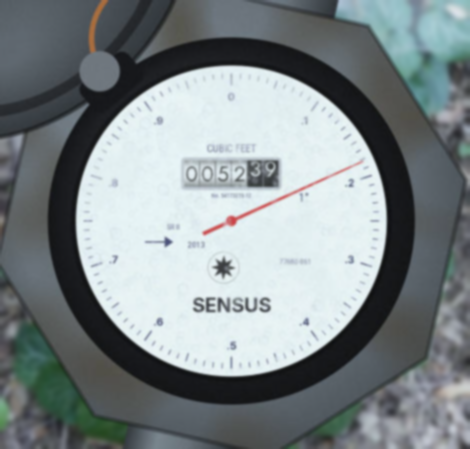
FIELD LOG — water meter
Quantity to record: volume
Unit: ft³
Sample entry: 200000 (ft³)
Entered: 5239.18 (ft³)
